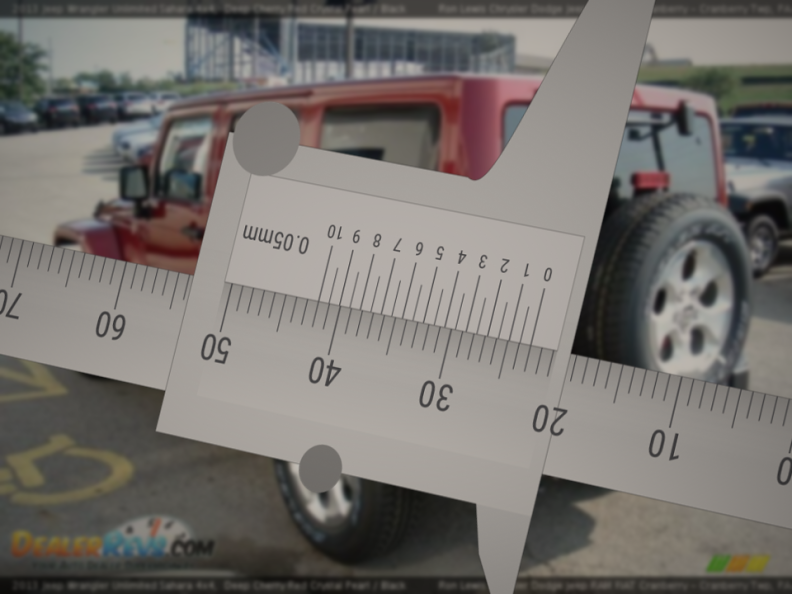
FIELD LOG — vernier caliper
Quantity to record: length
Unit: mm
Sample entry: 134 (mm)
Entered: 23.0 (mm)
